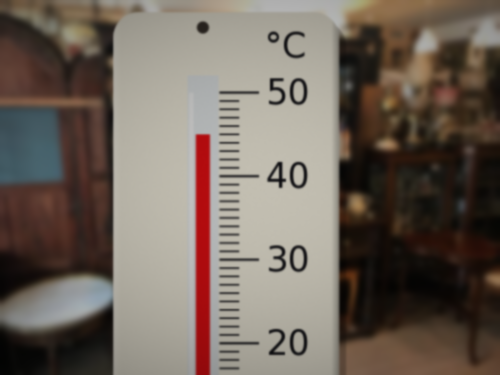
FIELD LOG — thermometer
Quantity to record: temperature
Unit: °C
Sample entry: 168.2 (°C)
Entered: 45 (°C)
